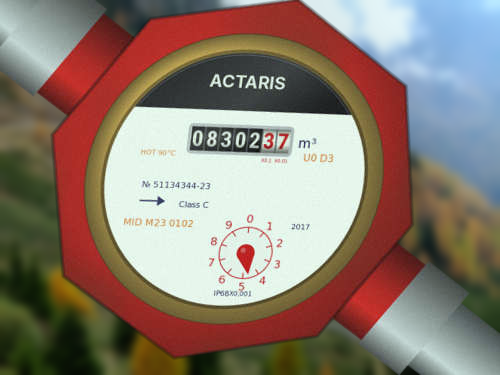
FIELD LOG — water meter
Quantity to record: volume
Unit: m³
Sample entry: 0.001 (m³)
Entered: 8302.374 (m³)
